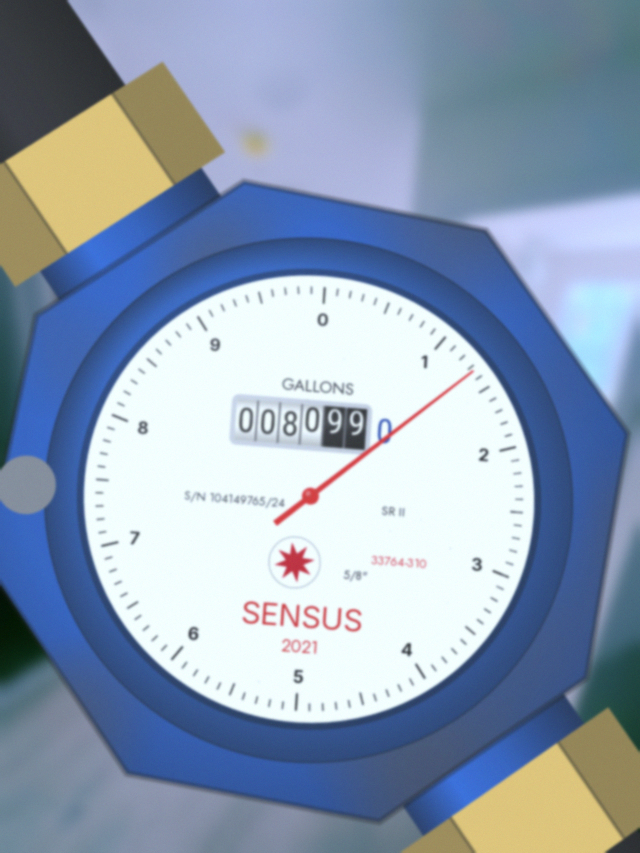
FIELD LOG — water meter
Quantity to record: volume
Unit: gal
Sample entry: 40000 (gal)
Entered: 80991.3 (gal)
